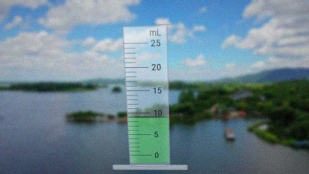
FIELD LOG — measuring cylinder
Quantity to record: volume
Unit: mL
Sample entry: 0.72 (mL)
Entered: 9 (mL)
